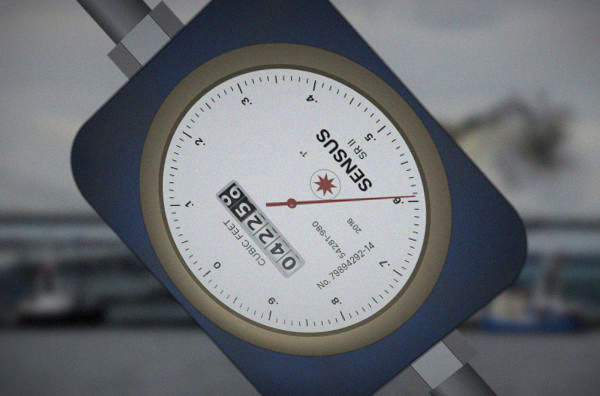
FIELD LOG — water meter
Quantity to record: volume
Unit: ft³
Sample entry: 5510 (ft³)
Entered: 42258.59 (ft³)
